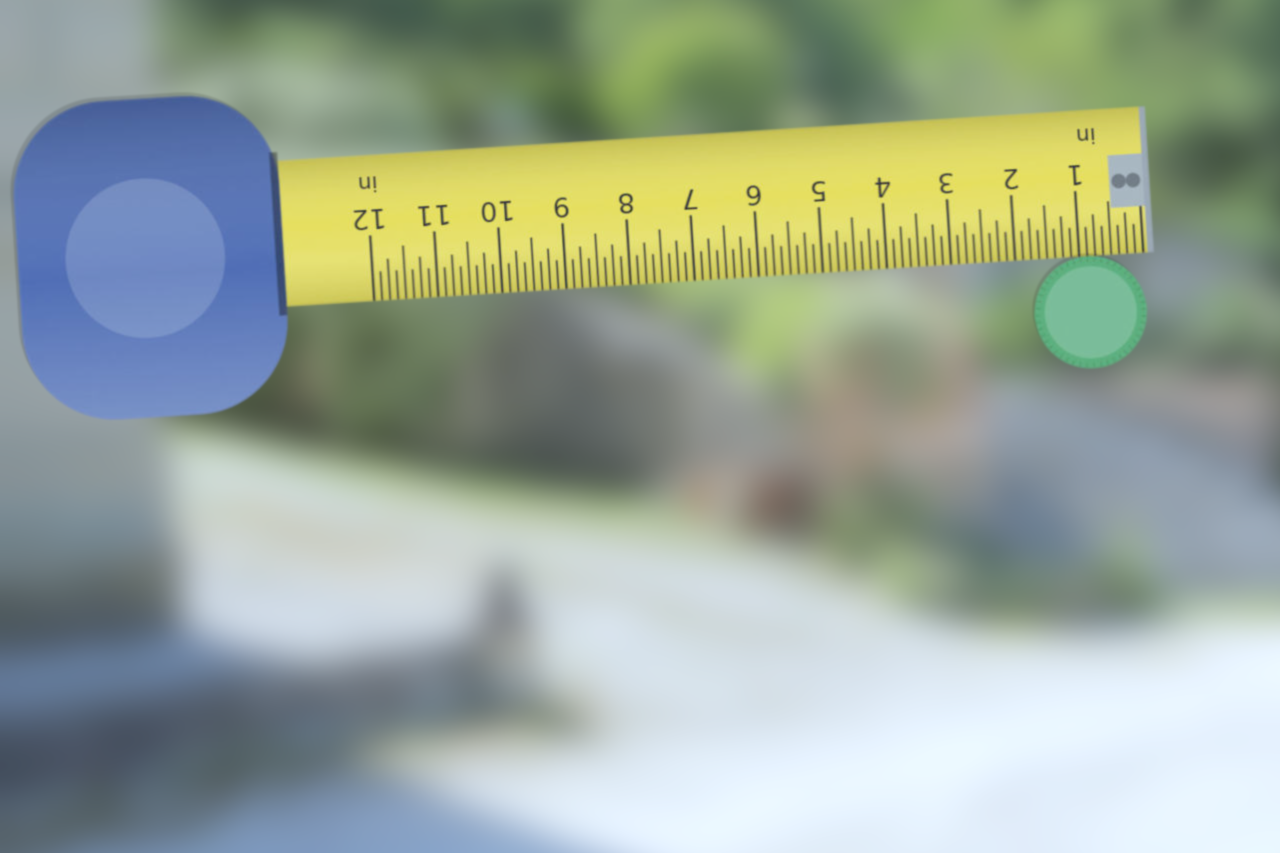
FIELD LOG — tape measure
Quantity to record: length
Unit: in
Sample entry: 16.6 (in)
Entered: 1.75 (in)
